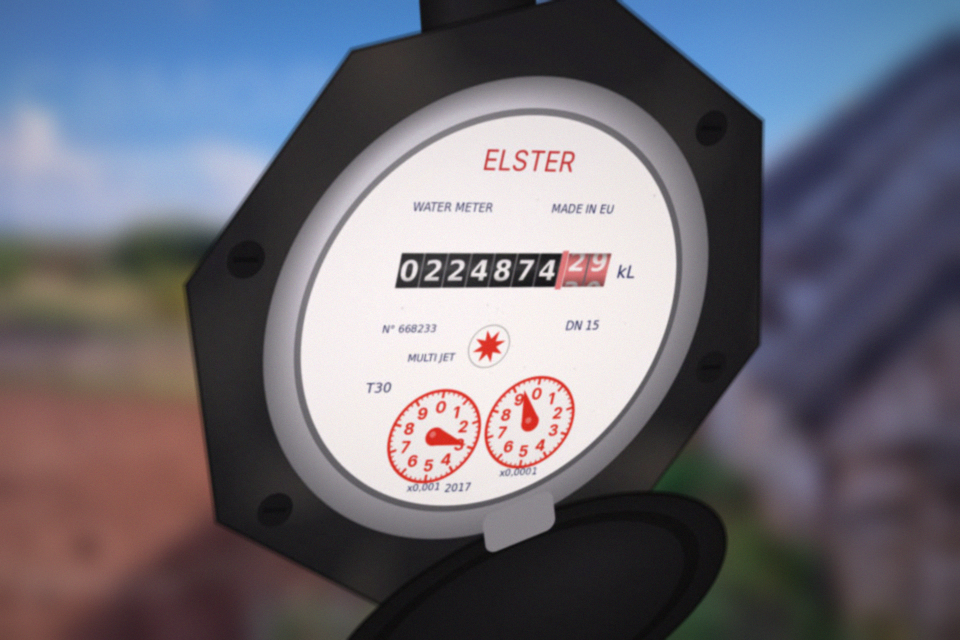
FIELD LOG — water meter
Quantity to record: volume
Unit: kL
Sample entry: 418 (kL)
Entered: 224874.2929 (kL)
